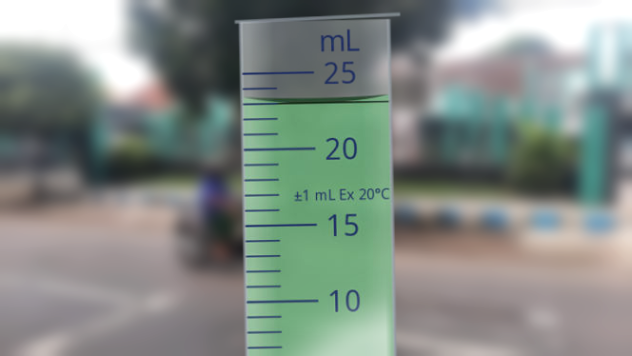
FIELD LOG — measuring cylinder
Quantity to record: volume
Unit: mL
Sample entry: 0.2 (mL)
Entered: 23 (mL)
